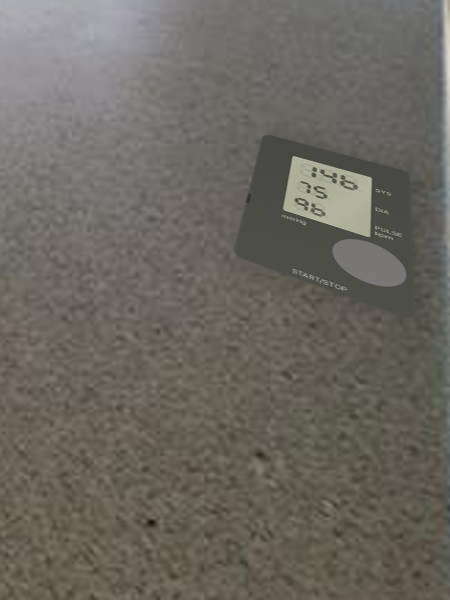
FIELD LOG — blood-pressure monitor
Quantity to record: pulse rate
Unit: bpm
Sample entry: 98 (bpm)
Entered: 96 (bpm)
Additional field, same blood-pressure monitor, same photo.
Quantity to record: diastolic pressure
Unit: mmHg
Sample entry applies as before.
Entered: 75 (mmHg)
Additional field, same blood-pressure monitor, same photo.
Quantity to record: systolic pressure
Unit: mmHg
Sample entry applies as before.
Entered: 146 (mmHg)
